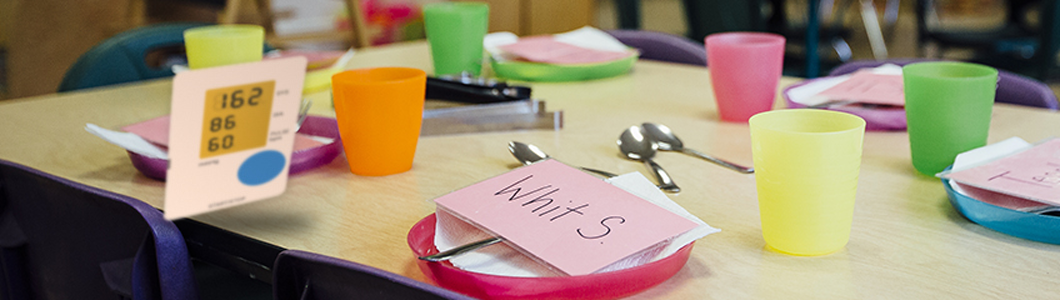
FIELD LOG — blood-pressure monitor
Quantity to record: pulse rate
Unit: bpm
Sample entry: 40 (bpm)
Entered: 60 (bpm)
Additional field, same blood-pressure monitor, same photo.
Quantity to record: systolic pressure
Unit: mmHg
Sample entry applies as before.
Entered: 162 (mmHg)
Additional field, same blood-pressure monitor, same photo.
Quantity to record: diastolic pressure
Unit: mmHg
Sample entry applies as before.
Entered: 86 (mmHg)
